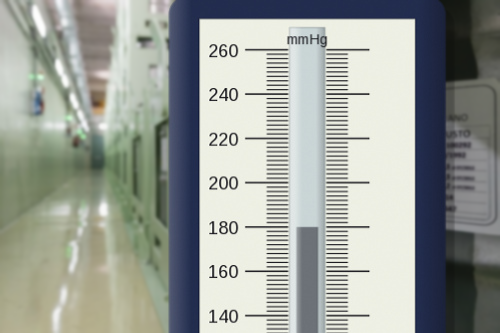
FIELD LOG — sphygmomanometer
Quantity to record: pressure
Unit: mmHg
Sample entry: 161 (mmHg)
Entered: 180 (mmHg)
